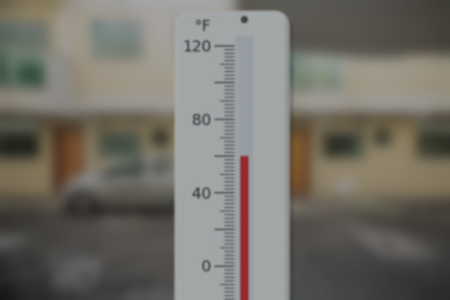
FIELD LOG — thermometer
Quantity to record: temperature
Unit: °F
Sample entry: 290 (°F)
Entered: 60 (°F)
